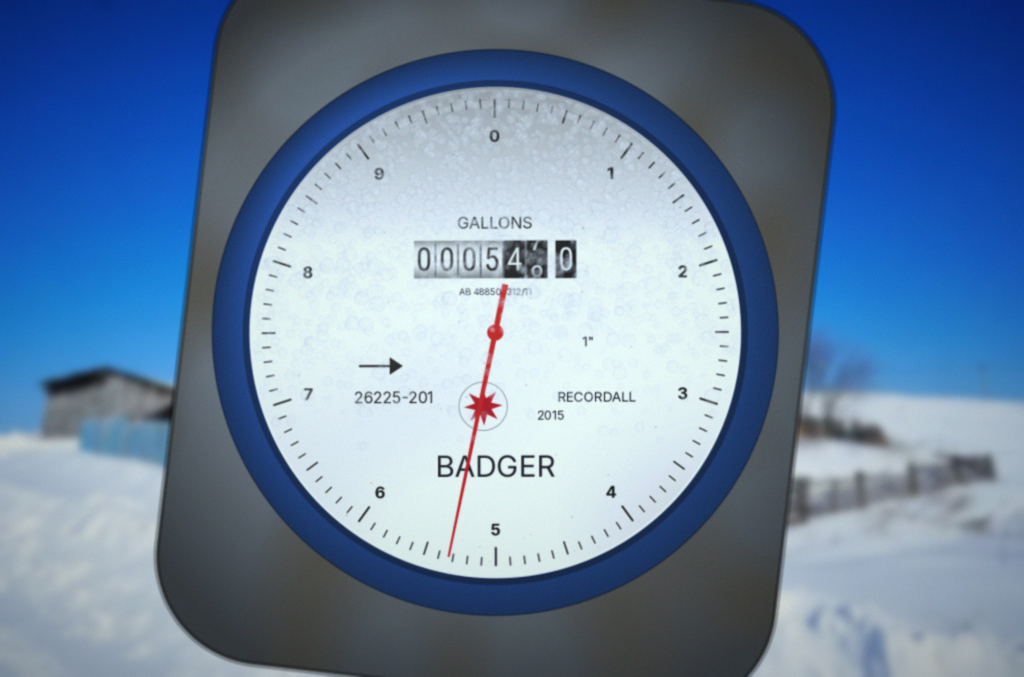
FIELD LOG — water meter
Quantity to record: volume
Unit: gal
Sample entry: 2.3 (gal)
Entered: 5475.3 (gal)
